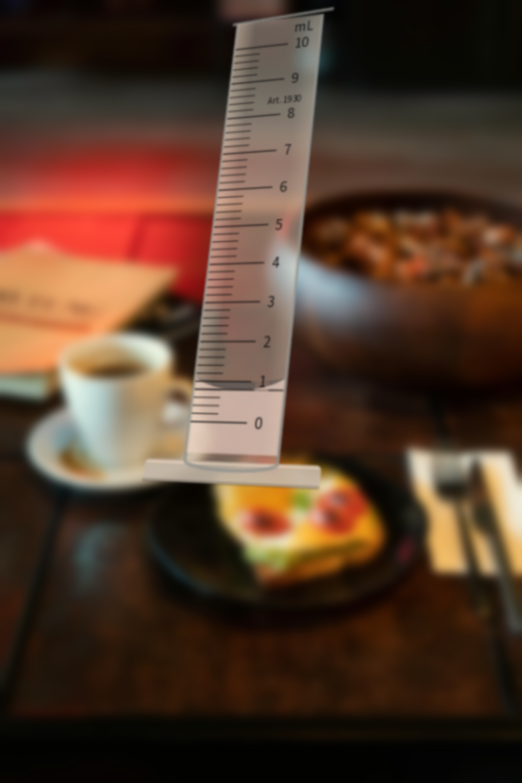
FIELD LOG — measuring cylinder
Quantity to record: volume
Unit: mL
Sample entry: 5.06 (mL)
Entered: 0.8 (mL)
